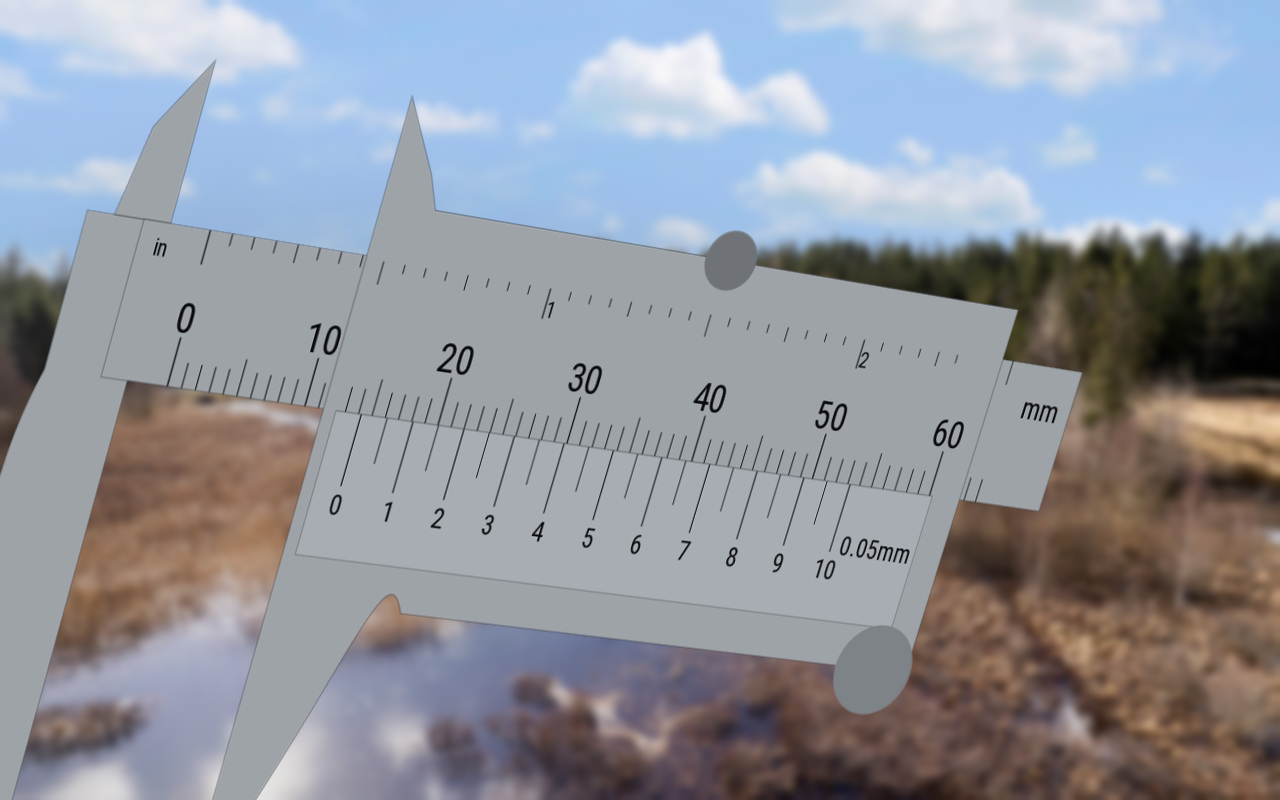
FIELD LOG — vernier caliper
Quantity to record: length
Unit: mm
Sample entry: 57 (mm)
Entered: 14.2 (mm)
